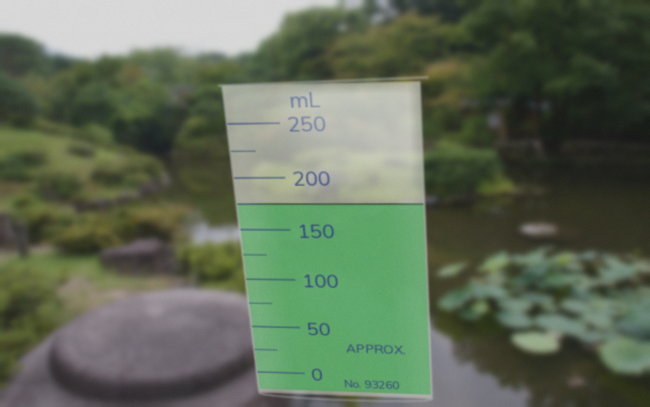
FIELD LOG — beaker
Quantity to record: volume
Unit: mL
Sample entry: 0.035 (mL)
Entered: 175 (mL)
